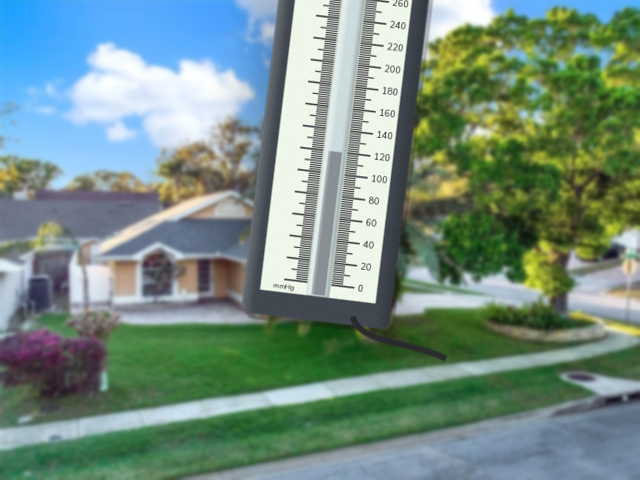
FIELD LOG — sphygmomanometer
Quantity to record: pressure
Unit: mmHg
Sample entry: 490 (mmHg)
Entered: 120 (mmHg)
